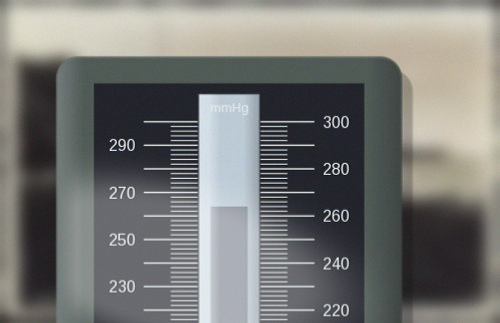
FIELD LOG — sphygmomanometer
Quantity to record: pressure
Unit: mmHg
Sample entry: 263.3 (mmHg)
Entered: 264 (mmHg)
